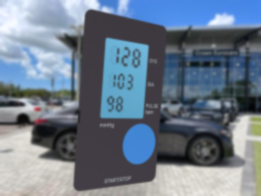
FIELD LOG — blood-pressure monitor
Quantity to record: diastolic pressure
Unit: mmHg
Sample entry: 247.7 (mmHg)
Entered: 103 (mmHg)
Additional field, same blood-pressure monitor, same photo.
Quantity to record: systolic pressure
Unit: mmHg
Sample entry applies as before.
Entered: 128 (mmHg)
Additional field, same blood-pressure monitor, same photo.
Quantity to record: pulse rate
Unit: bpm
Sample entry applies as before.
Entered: 98 (bpm)
